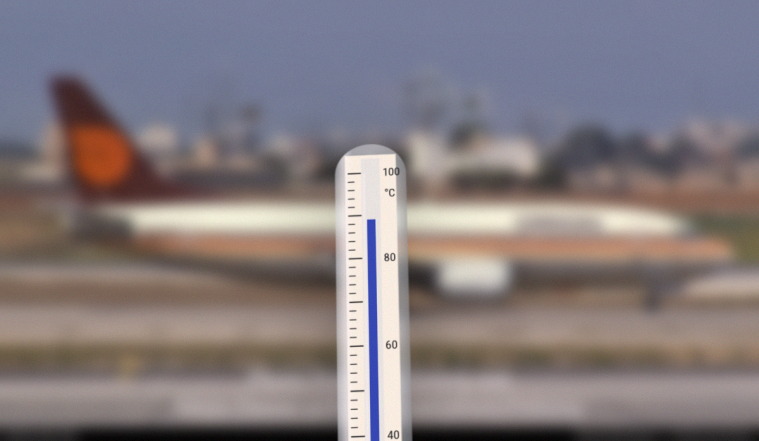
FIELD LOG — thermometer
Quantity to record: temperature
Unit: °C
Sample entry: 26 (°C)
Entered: 89 (°C)
